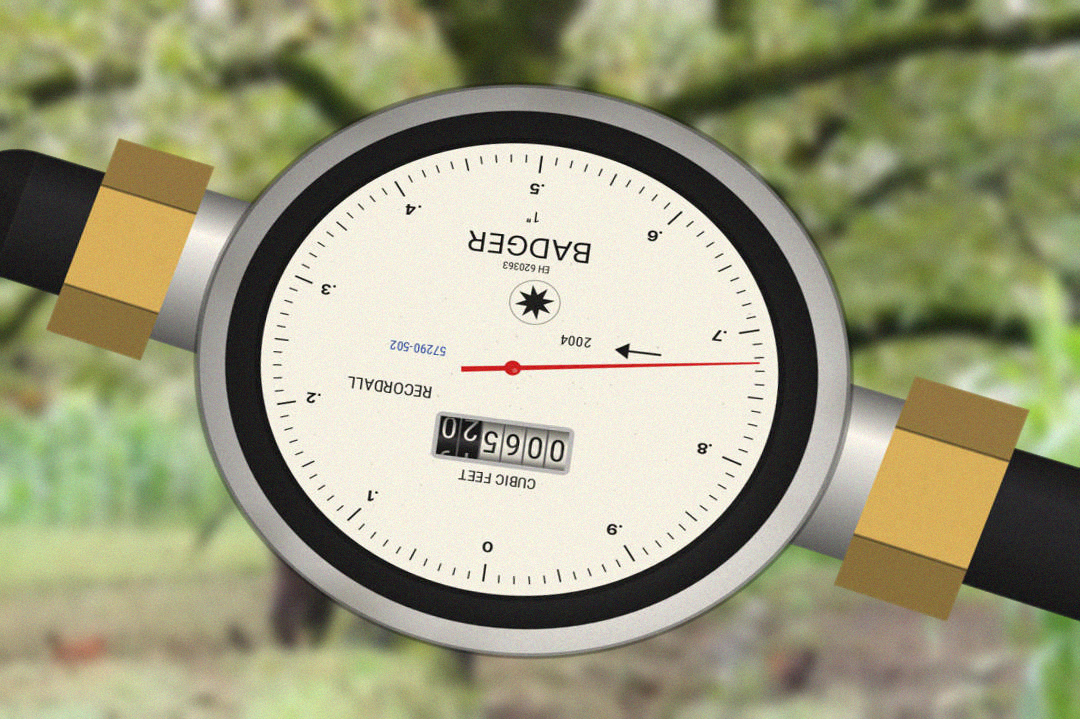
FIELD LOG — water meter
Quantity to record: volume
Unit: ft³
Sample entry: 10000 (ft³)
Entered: 6519.72 (ft³)
